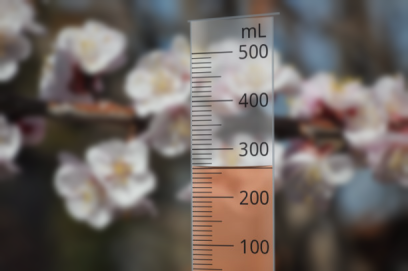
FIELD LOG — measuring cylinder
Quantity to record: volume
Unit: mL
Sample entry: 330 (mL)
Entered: 260 (mL)
